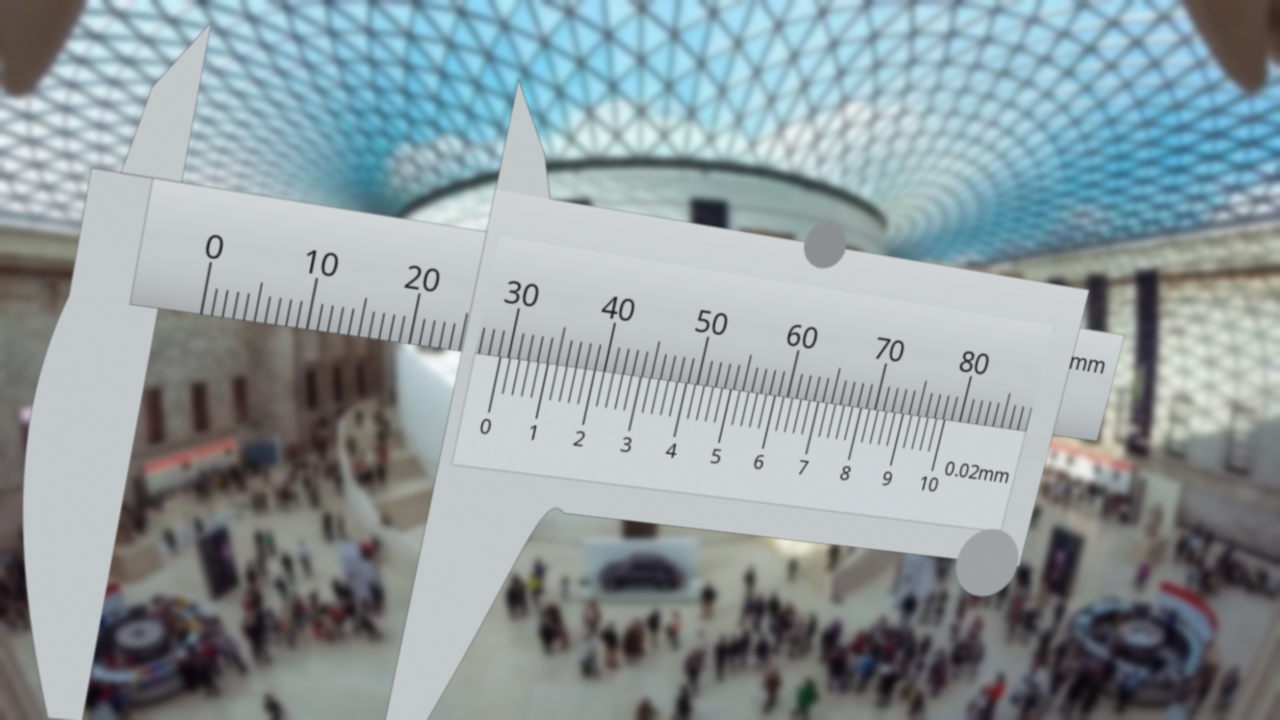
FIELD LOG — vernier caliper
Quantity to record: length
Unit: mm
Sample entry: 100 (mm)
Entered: 29.2 (mm)
